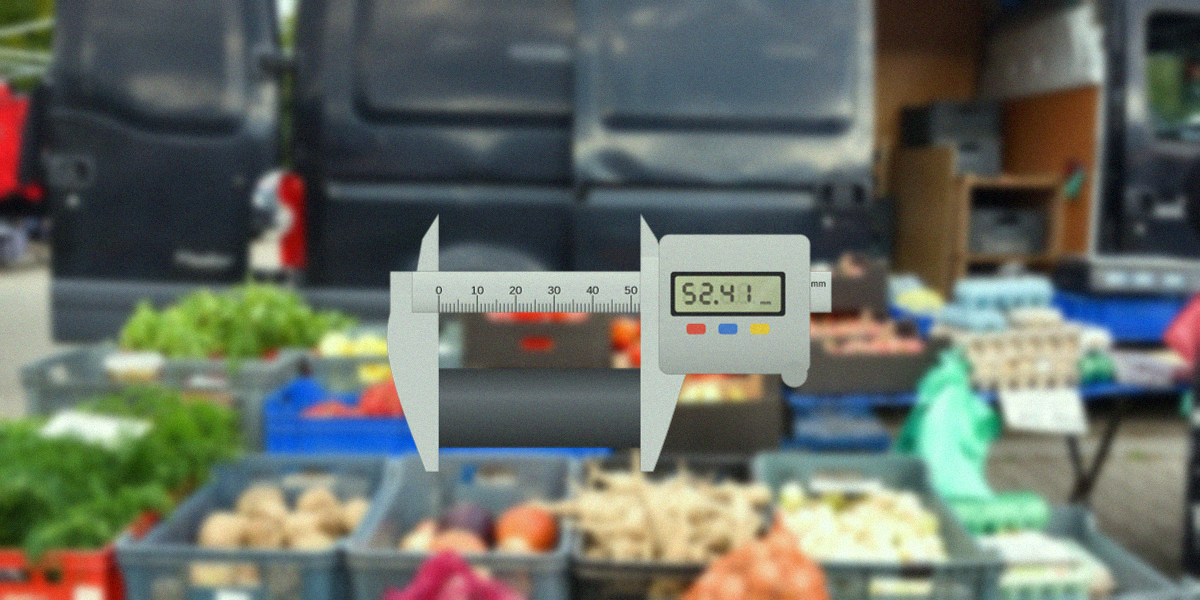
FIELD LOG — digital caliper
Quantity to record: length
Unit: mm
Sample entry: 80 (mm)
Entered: 52.41 (mm)
